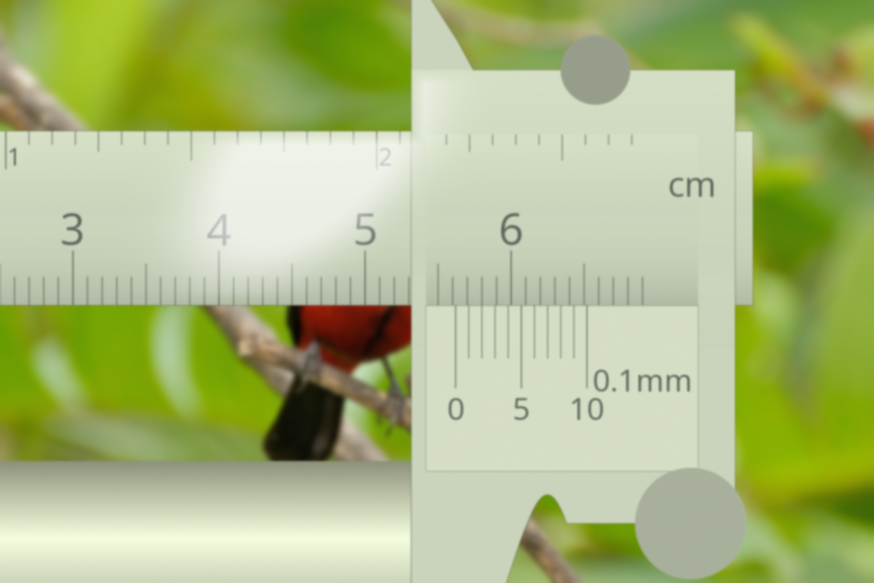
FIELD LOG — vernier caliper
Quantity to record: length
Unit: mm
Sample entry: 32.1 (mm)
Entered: 56.2 (mm)
